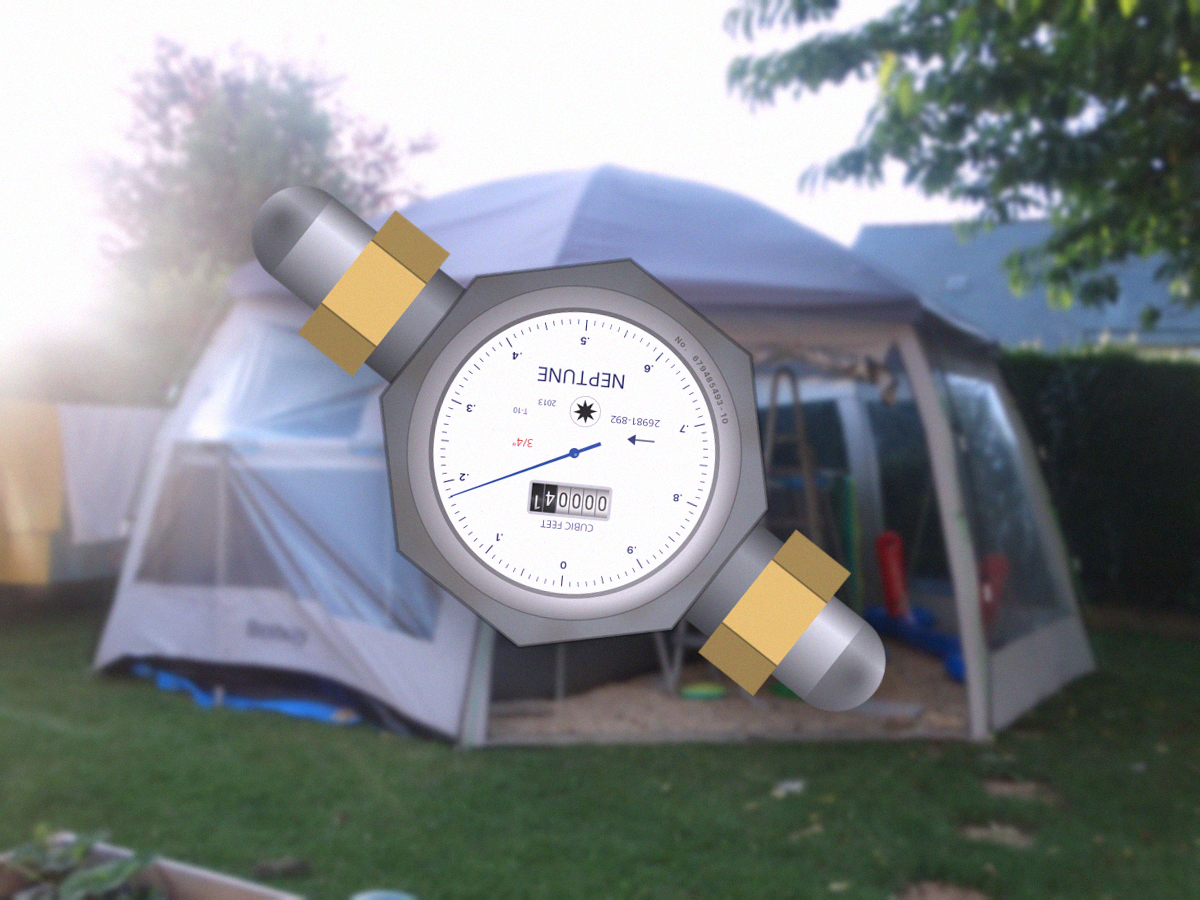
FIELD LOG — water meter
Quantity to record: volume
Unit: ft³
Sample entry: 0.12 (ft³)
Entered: 41.18 (ft³)
